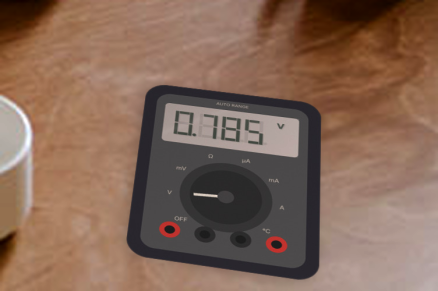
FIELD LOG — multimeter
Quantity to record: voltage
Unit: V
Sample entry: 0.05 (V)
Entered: 0.785 (V)
